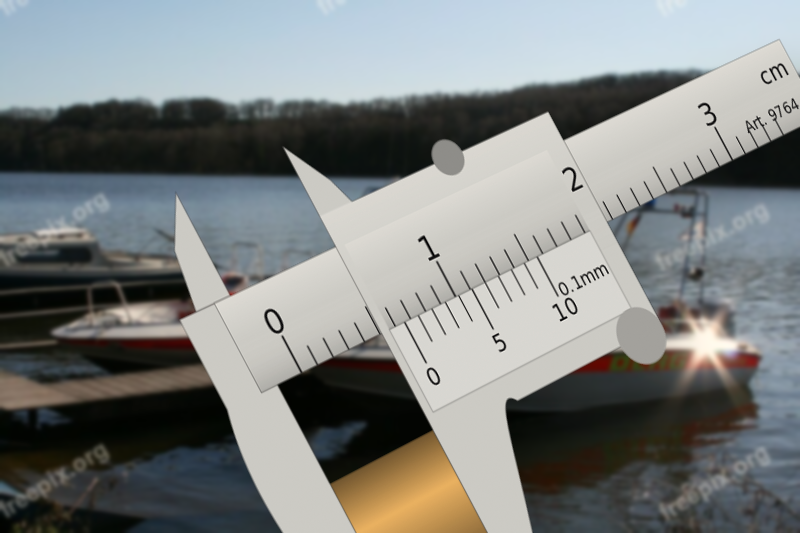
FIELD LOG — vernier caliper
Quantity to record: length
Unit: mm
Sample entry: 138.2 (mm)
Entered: 6.6 (mm)
